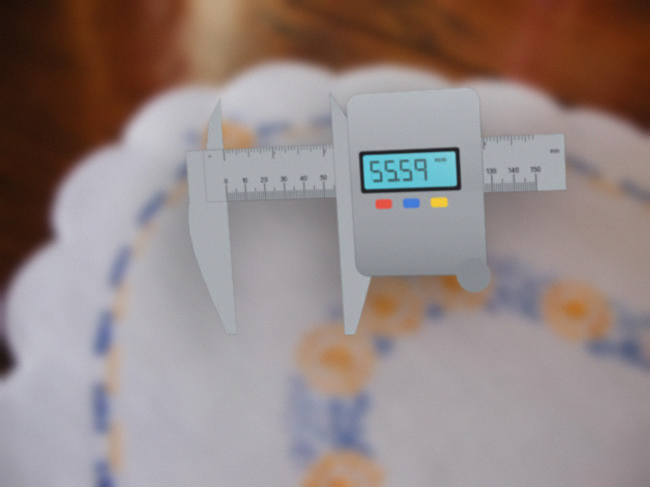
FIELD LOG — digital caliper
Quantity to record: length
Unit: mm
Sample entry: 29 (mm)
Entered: 55.59 (mm)
